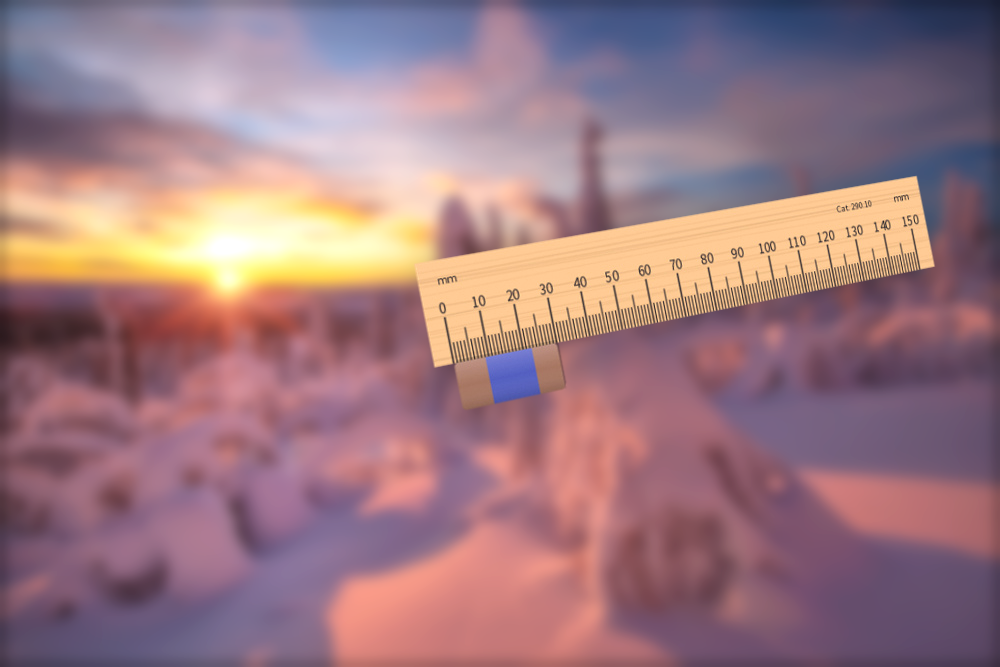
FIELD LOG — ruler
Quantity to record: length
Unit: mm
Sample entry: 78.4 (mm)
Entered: 30 (mm)
